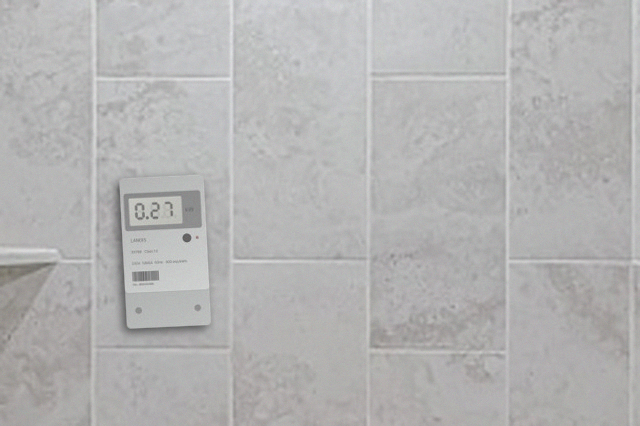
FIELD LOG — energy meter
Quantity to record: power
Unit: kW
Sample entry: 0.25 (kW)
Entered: 0.27 (kW)
